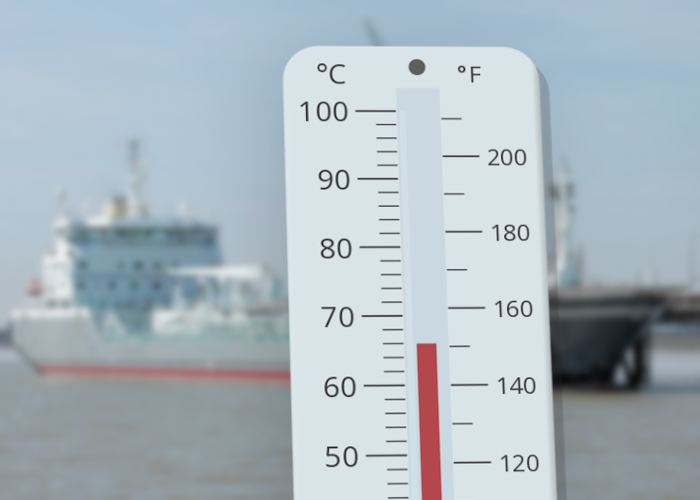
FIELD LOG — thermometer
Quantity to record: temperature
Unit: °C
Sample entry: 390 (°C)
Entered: 66 (°C)
